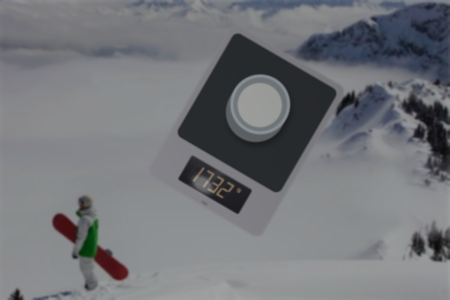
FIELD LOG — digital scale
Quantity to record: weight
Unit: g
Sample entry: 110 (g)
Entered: 1732 (g)
